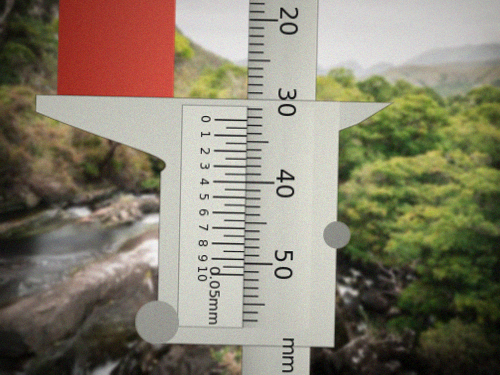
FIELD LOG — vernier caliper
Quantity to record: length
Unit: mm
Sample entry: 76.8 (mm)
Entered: 32.4 (mm)
